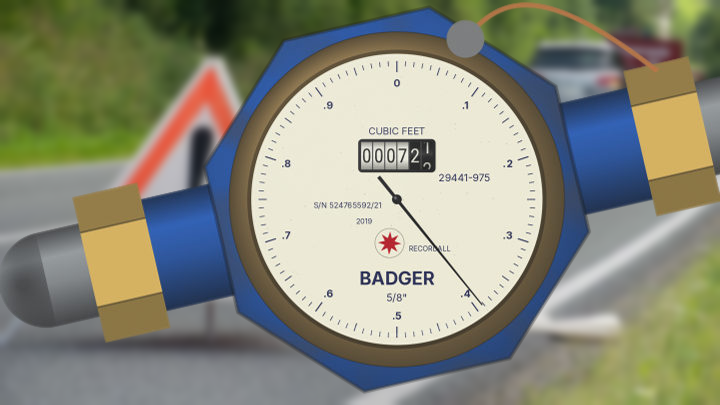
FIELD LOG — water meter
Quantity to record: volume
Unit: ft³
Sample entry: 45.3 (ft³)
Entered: 721.39 (ft³)
